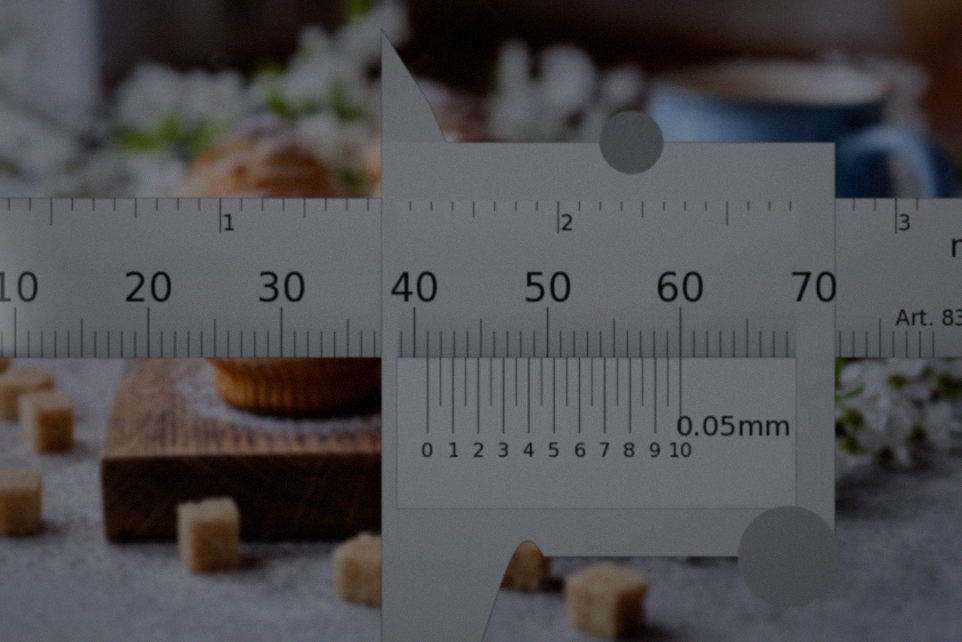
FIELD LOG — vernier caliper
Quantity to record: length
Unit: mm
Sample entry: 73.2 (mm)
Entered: 41.0 (mm)
